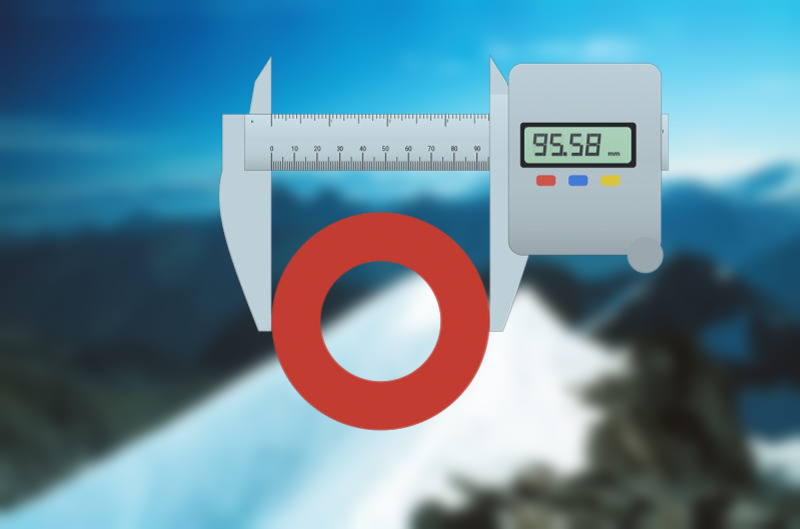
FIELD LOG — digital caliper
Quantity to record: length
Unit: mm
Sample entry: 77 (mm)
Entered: 95.58 (mm)
